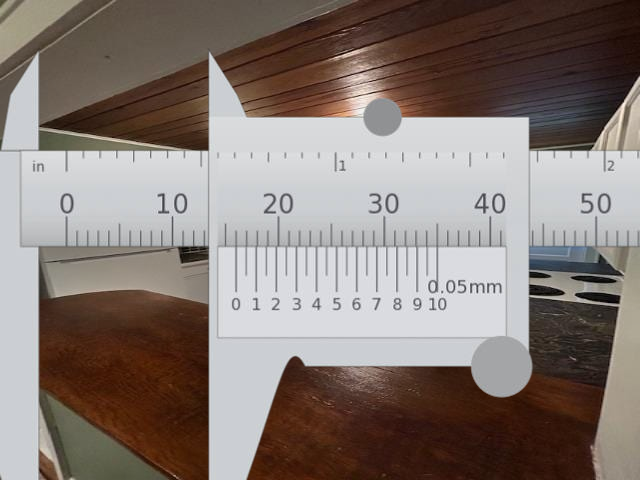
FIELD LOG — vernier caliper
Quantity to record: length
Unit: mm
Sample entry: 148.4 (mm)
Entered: 16.0 (mm)
